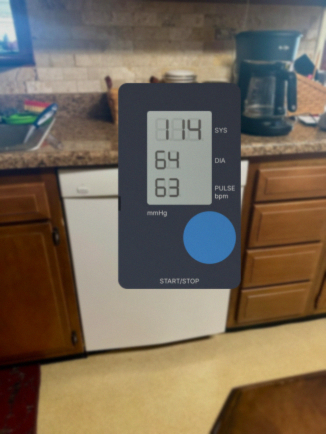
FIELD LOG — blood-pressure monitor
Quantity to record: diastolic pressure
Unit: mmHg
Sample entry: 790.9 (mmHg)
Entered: 64 (mmHg)
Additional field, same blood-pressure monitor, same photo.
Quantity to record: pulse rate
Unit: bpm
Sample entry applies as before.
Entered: 63 (bpm)
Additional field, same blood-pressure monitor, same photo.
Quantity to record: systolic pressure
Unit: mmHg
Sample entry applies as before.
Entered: 114 (mmHg)
